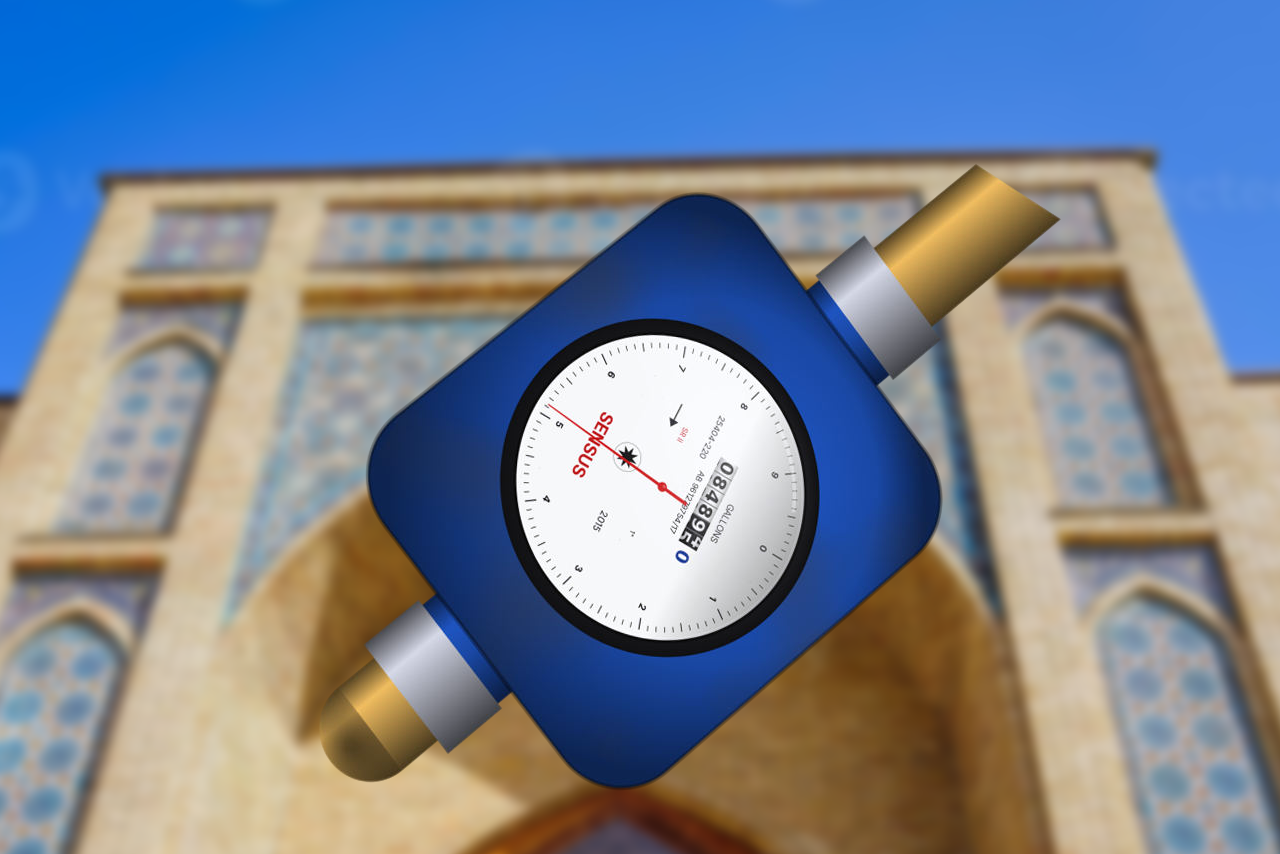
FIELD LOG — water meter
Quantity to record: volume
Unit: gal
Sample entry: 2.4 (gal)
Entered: 848945.1 (gal)
